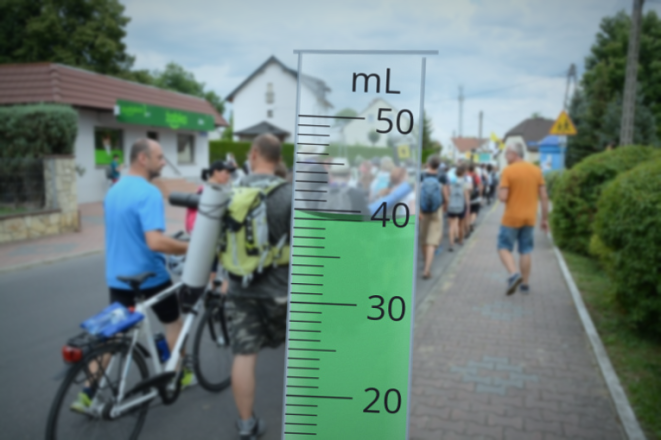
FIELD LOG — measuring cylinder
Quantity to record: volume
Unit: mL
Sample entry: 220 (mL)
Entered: 39 (mL)
